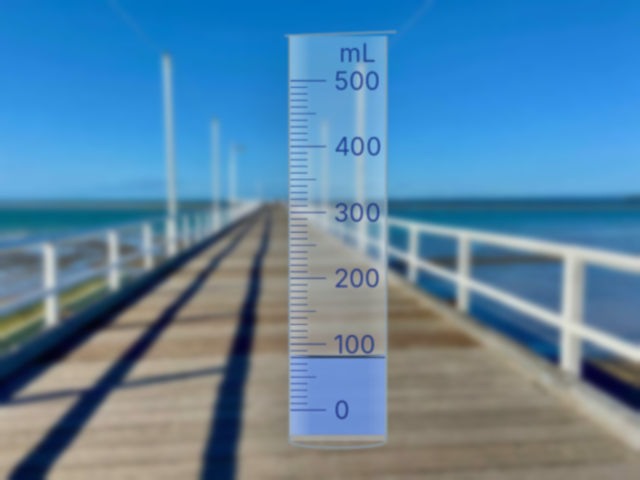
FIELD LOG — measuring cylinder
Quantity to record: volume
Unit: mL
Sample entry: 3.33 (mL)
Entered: 80 (mL)
